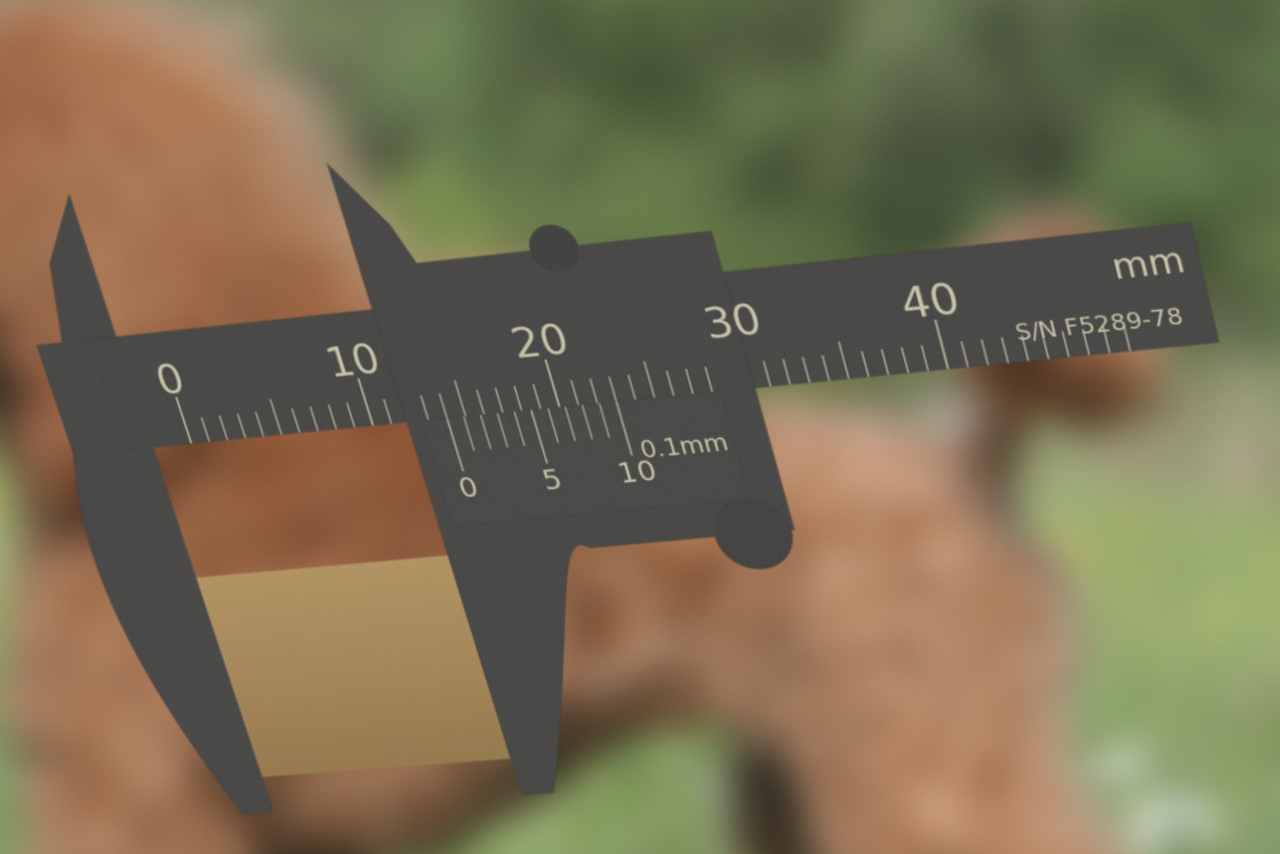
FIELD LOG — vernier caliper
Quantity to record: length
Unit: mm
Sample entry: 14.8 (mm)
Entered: 14.0 (mm)
